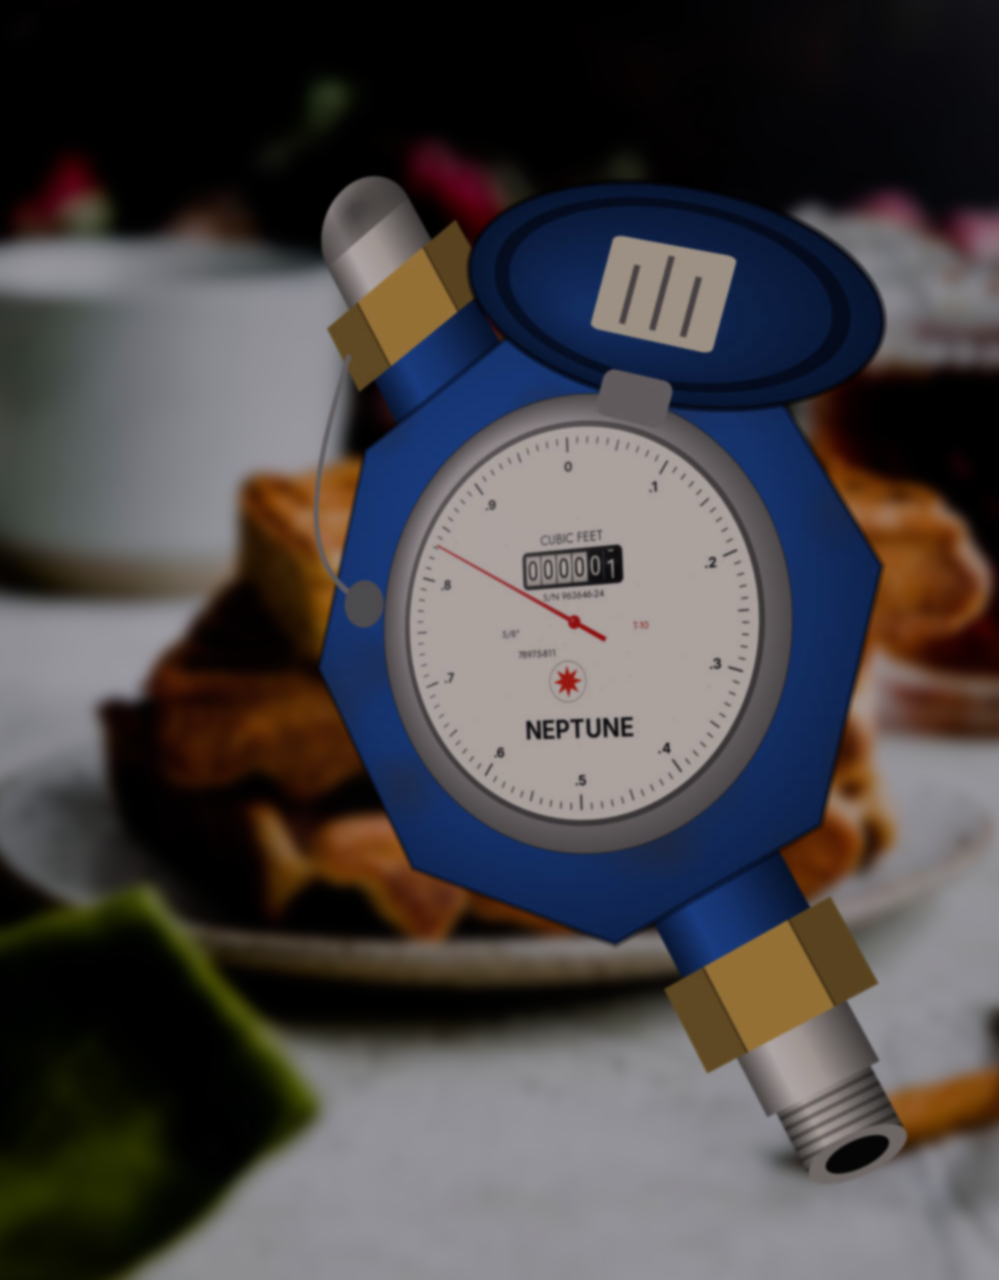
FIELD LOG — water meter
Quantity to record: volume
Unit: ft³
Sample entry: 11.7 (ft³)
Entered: 0.83 (ft³)
